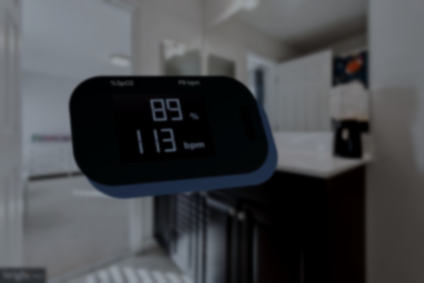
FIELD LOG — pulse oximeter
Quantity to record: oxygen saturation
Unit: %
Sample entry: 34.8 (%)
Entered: 89 (%)
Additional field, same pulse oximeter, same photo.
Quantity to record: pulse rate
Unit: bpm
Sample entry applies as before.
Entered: 113 (bpm)
